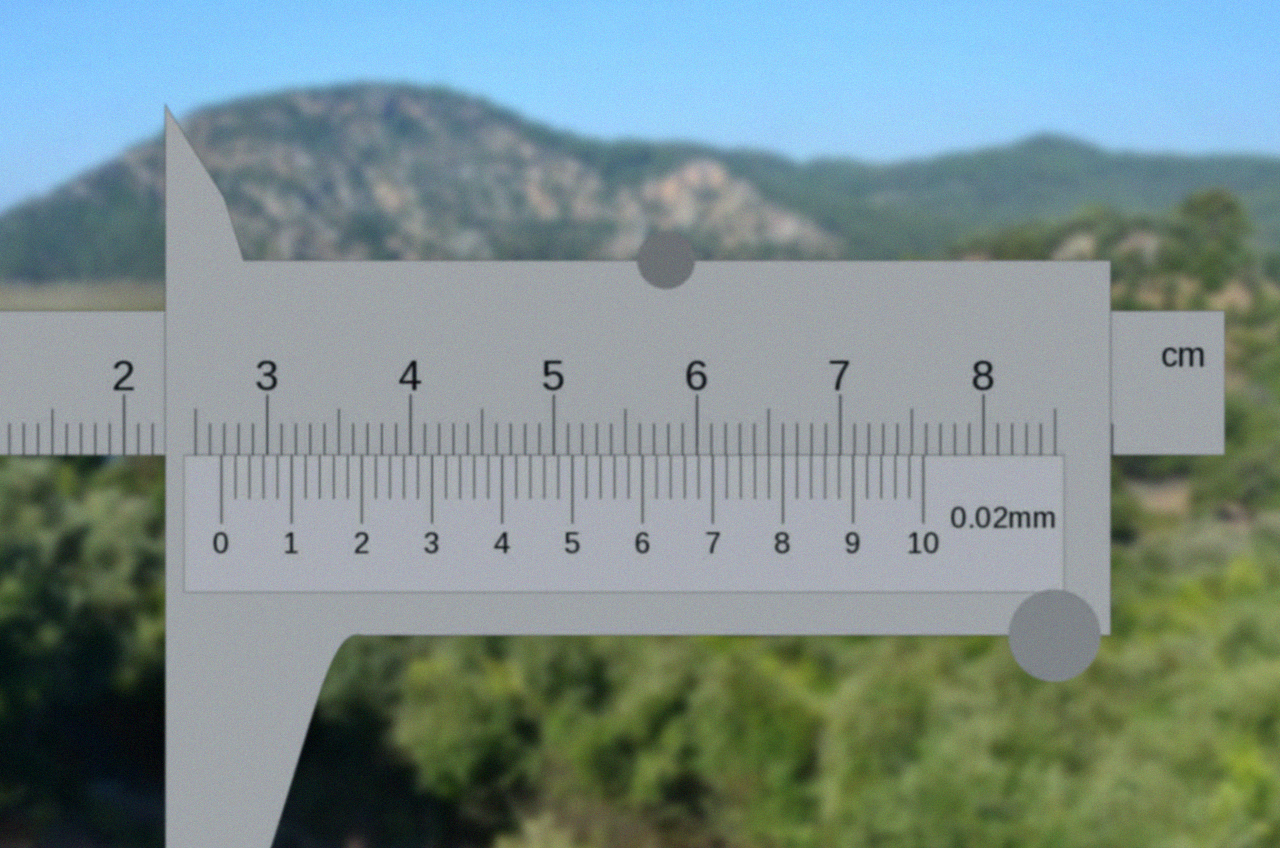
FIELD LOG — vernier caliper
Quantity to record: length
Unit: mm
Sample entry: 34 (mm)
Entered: 26.8 (mm)
